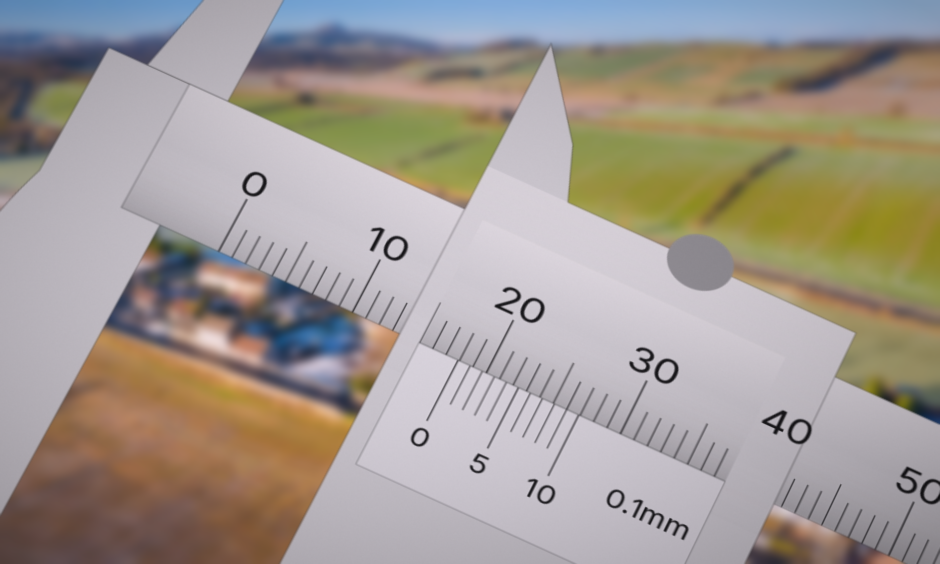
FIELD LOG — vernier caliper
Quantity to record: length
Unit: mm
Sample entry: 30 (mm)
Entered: 17.9 (mm)
